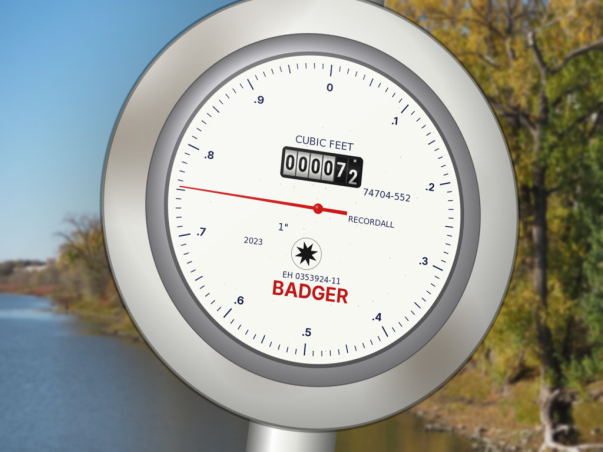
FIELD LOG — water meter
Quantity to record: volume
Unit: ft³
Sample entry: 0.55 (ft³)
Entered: 71.75 (ft³)
